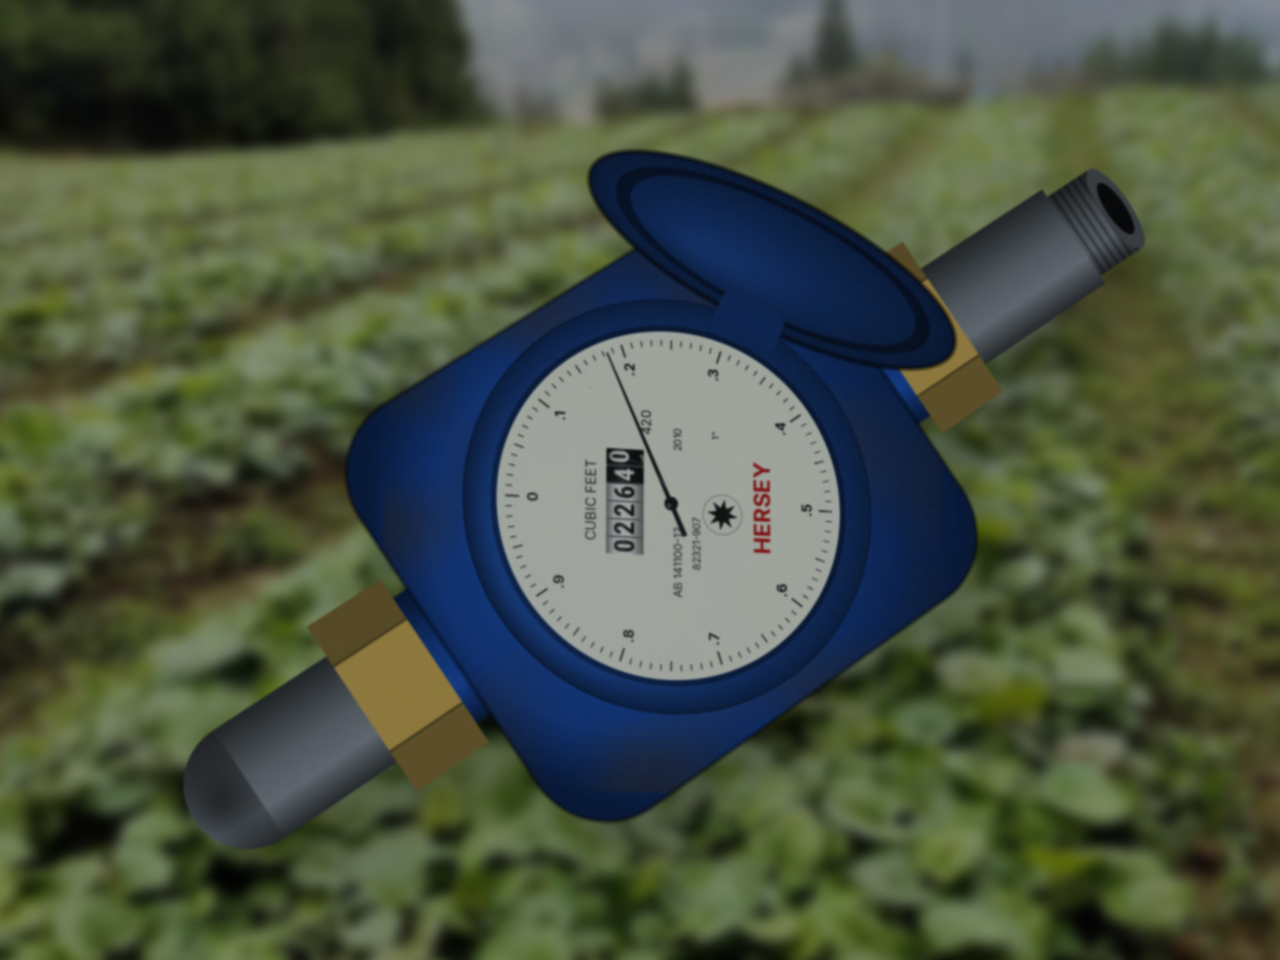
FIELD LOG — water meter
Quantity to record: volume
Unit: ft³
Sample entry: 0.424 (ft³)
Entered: 22640.18 (ft³)
